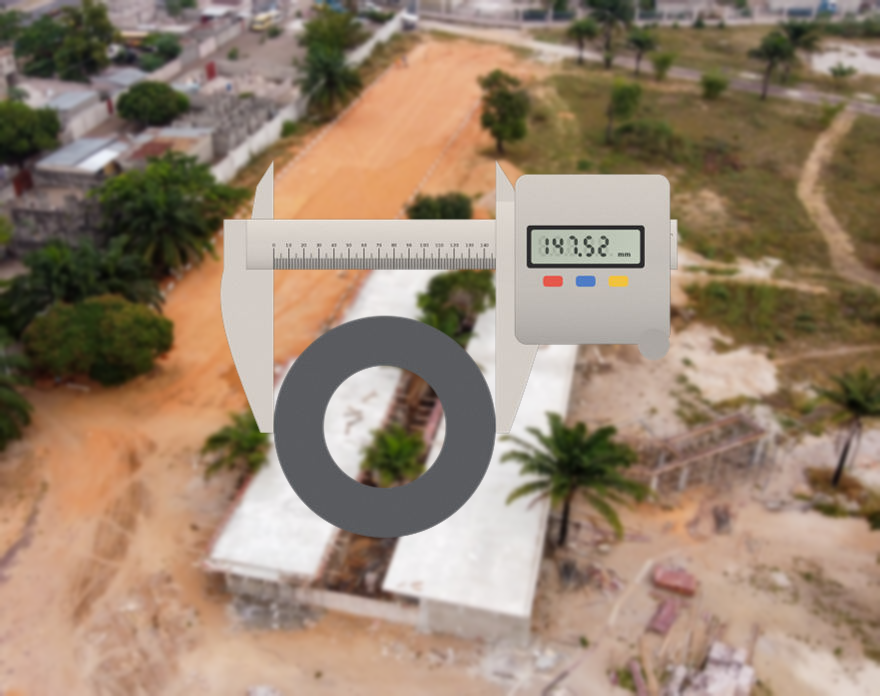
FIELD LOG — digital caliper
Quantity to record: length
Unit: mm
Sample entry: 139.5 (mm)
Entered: 147.52 (mm)
